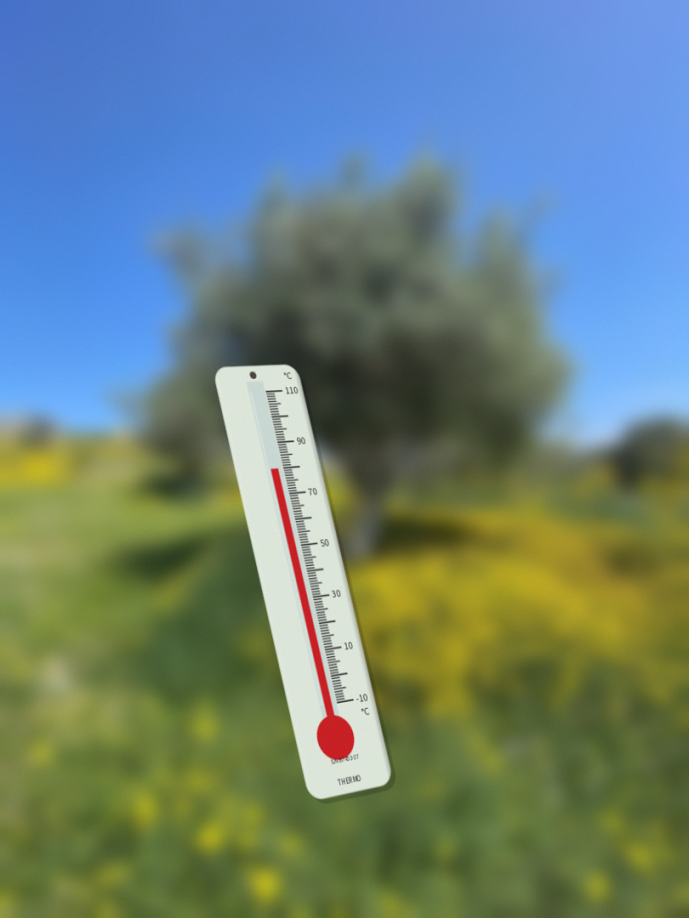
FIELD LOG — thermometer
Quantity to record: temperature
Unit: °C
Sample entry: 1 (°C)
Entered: 80 (°C)
